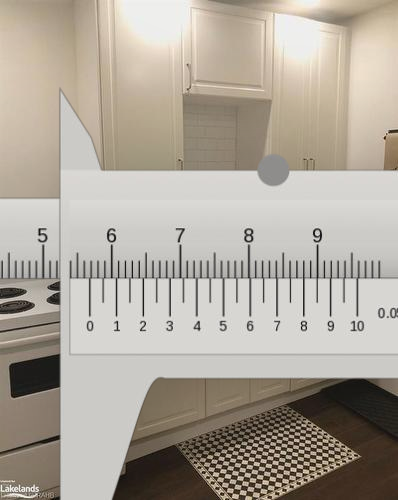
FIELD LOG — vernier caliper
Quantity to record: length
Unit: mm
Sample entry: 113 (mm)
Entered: 56.8 (mm)
